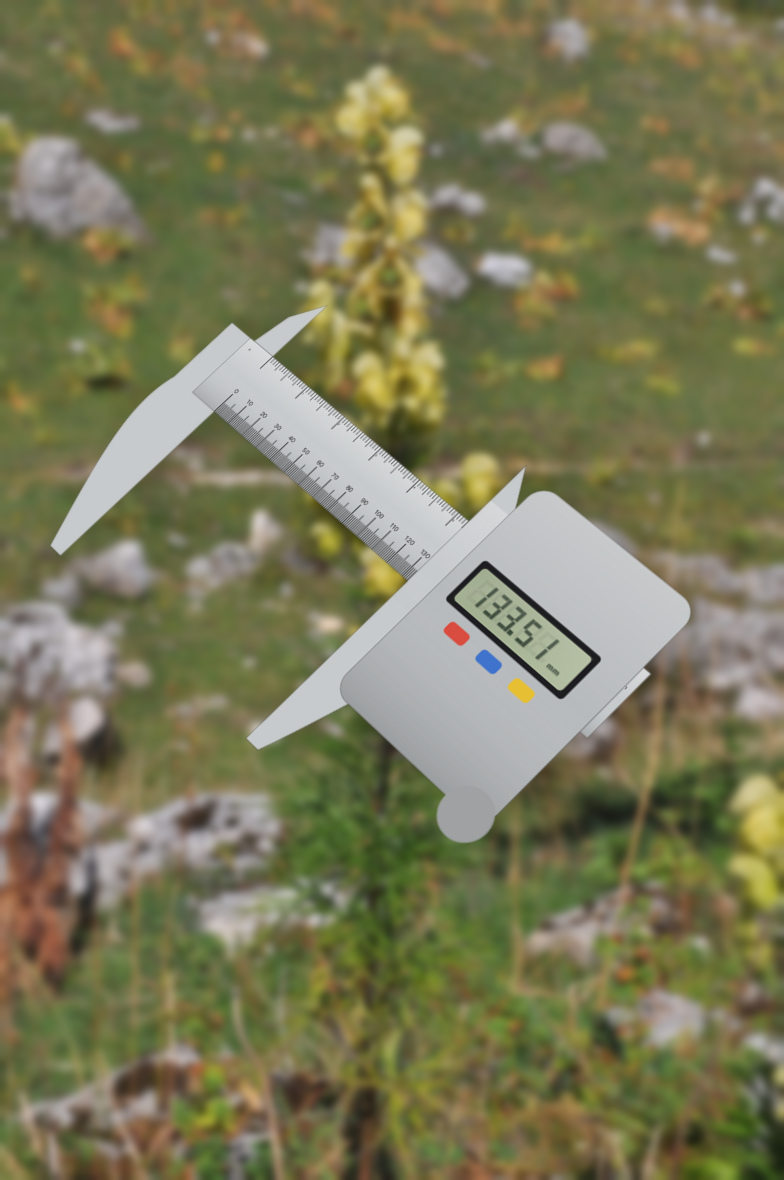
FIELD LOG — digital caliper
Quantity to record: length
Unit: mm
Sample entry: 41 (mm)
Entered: 133.51 (mm)
